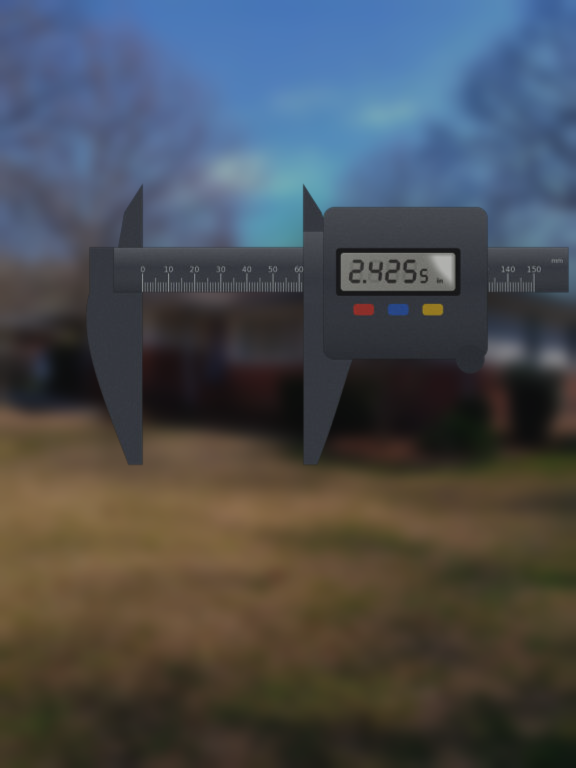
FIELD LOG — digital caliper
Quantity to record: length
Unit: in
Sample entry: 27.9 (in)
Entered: 2.4255 (in)
